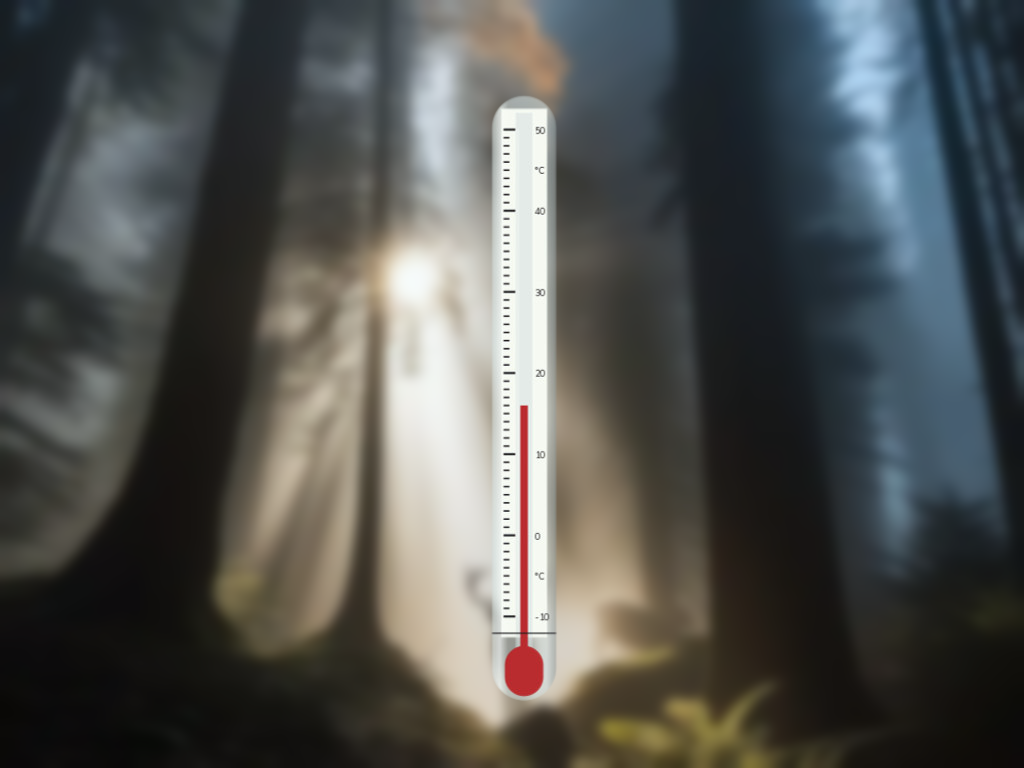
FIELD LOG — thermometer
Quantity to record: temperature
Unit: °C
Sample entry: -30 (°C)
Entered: 16 (°C)
